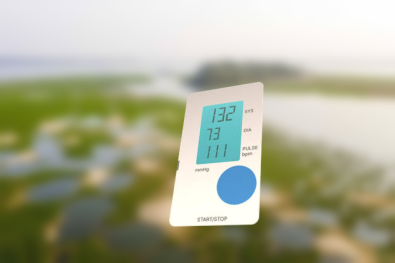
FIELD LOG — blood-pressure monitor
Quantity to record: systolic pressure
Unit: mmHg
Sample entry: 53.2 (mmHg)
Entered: 132 (mmHg)
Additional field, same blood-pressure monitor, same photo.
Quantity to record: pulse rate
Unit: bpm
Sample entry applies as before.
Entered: 111 (bpm)
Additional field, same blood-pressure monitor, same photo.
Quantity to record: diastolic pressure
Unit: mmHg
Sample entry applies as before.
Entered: 73 (mmHg)
